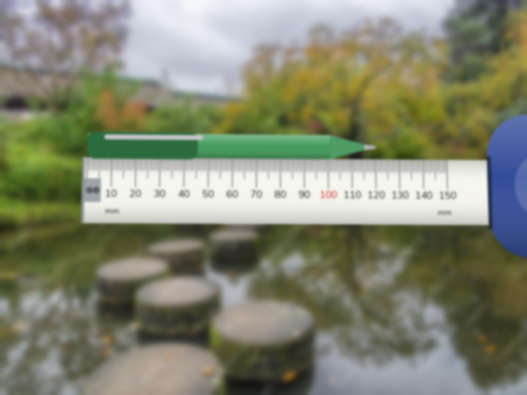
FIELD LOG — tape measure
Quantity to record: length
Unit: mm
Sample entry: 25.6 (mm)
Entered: 120 (mm)
